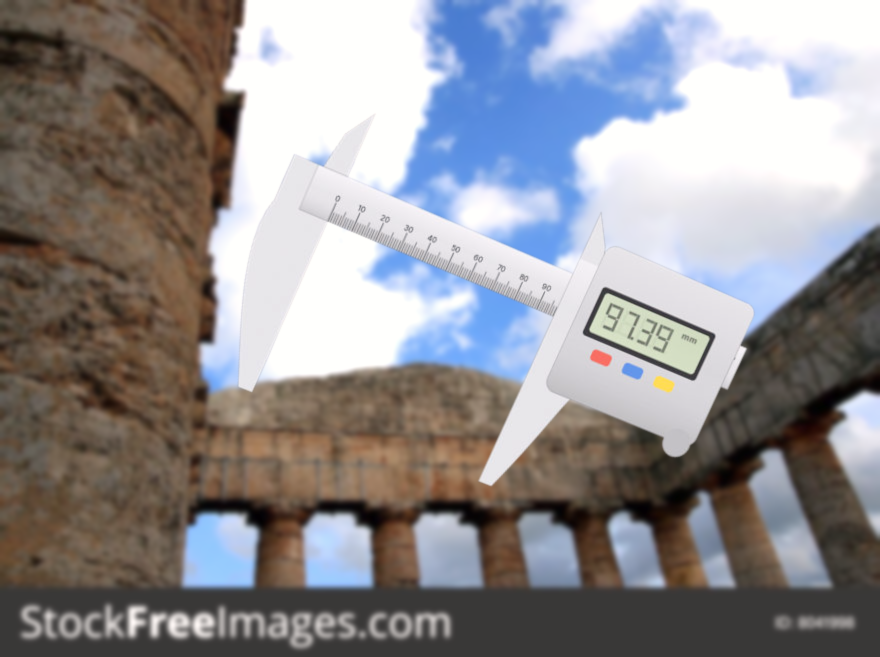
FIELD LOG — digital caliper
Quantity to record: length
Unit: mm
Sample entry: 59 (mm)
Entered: 97.39 (mm)
